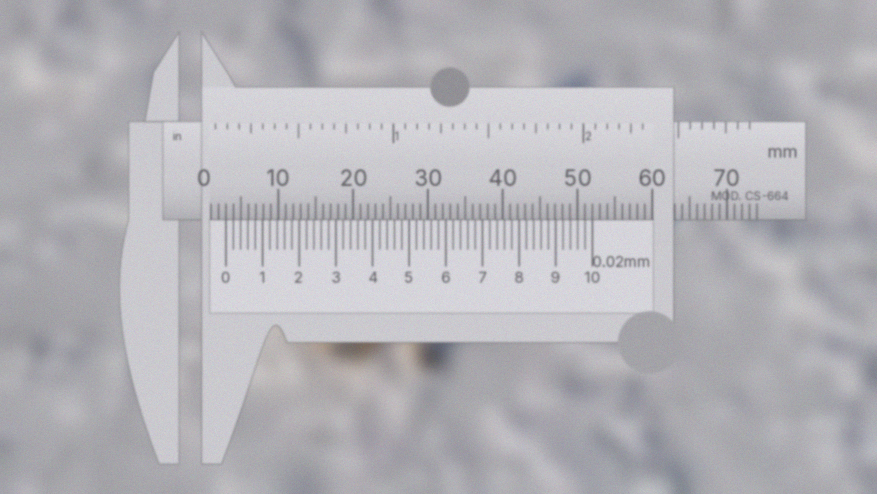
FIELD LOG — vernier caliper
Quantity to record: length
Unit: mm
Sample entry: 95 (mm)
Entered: 3.0 (mm)
